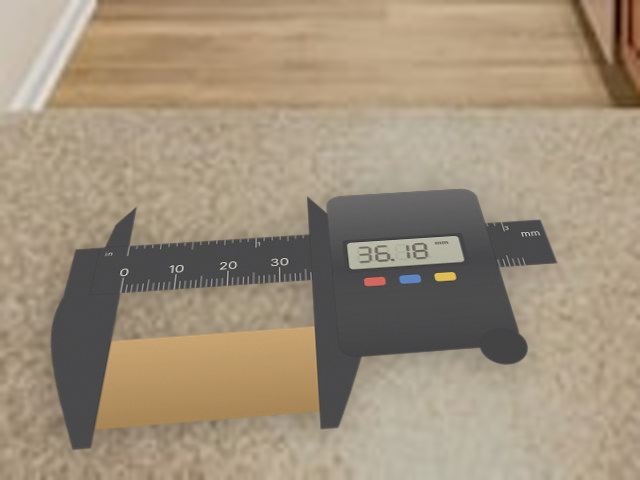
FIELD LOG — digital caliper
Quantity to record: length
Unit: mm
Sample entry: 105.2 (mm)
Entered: 36.18 (mm)
